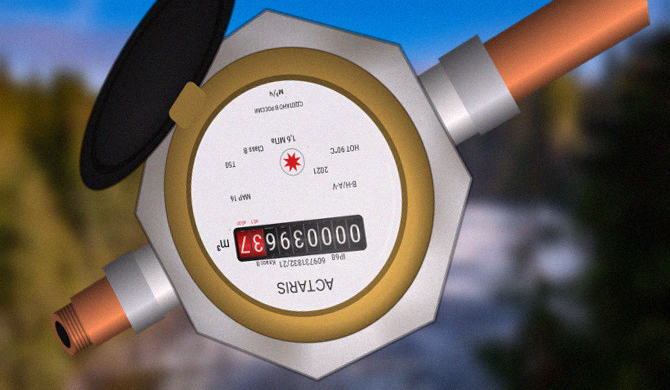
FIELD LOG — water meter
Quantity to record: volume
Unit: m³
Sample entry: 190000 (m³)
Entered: 396.37 (m³)
